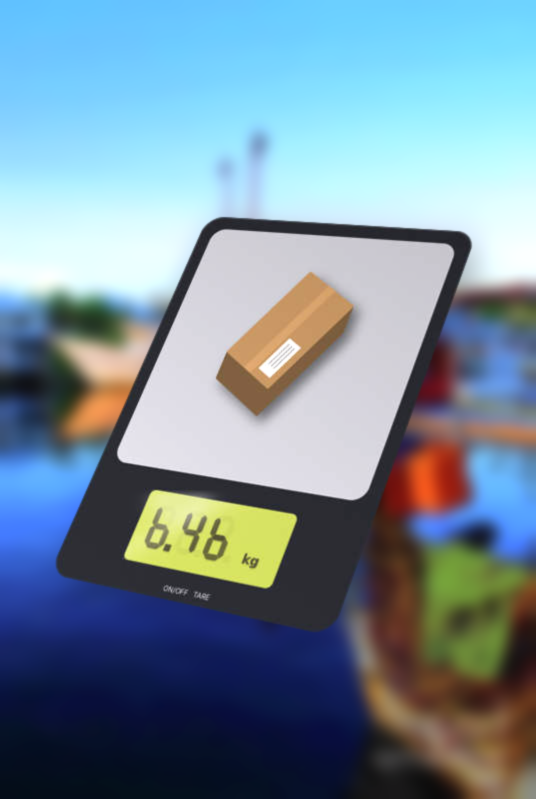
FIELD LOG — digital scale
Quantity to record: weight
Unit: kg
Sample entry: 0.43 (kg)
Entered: 6.46 (kg)
